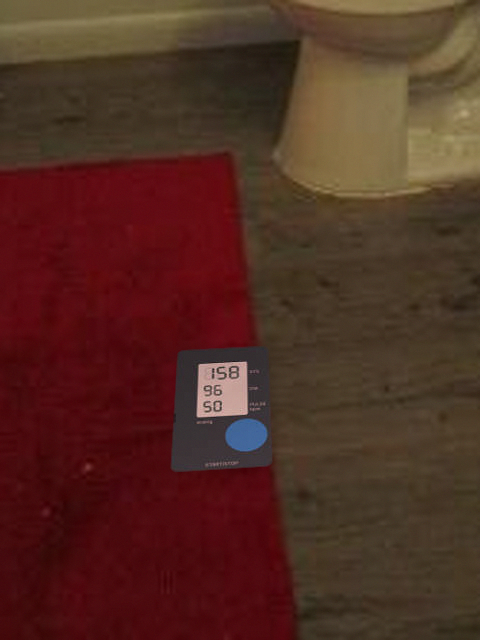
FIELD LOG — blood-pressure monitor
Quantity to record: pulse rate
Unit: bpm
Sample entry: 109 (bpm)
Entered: 50 (bpm)
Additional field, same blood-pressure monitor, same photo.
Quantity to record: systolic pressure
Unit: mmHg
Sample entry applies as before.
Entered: 158 (mmHg)
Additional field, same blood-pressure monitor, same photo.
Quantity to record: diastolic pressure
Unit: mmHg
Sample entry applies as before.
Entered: 96 (mmHg)
